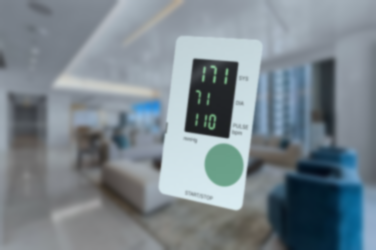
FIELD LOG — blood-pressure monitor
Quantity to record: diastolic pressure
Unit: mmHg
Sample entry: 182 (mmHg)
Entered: 71 (mmHg)
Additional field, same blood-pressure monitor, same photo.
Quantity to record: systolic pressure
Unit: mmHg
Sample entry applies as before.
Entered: 171 (mmHg)
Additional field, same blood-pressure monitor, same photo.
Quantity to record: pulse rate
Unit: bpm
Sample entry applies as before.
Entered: 110 (bpm)
